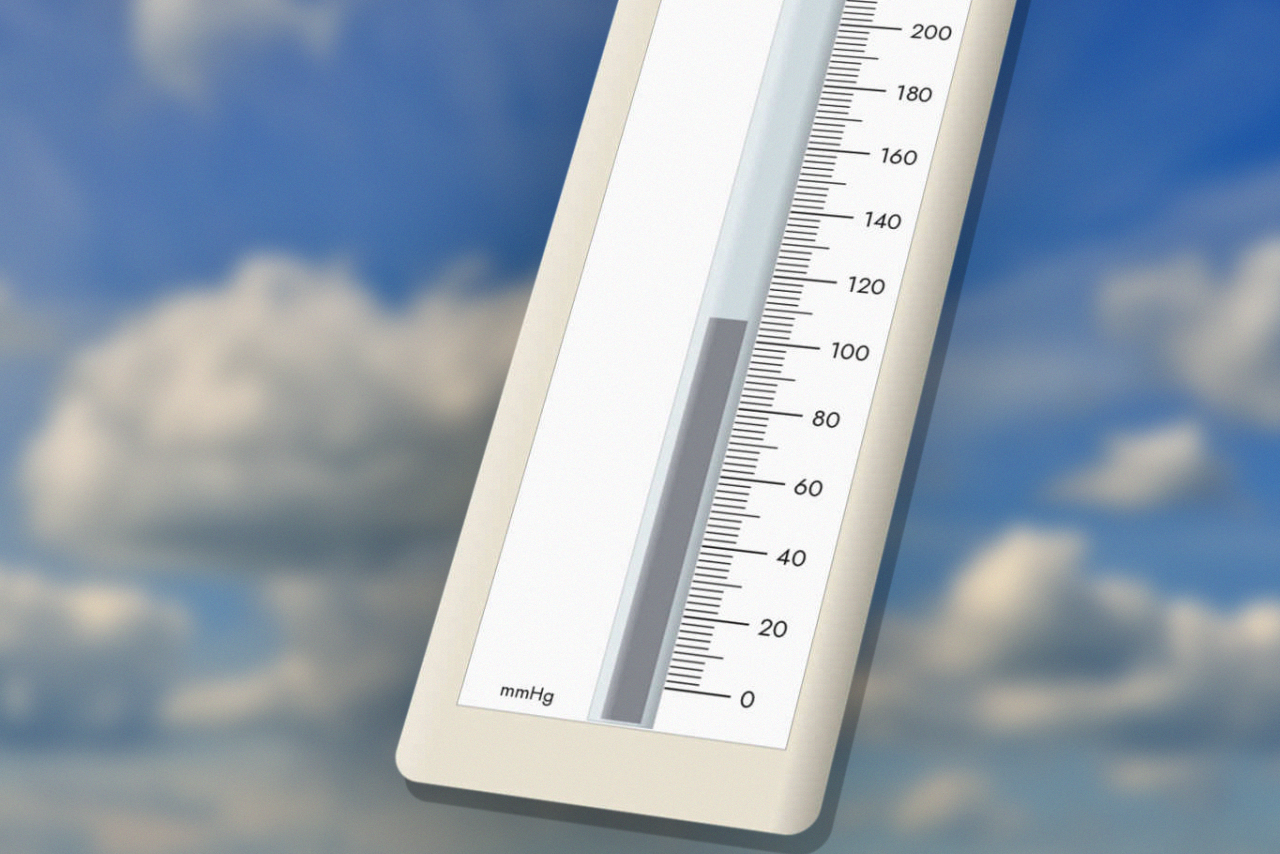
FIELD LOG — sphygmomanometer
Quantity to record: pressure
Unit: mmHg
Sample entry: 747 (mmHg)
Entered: 106 (mmHg)
